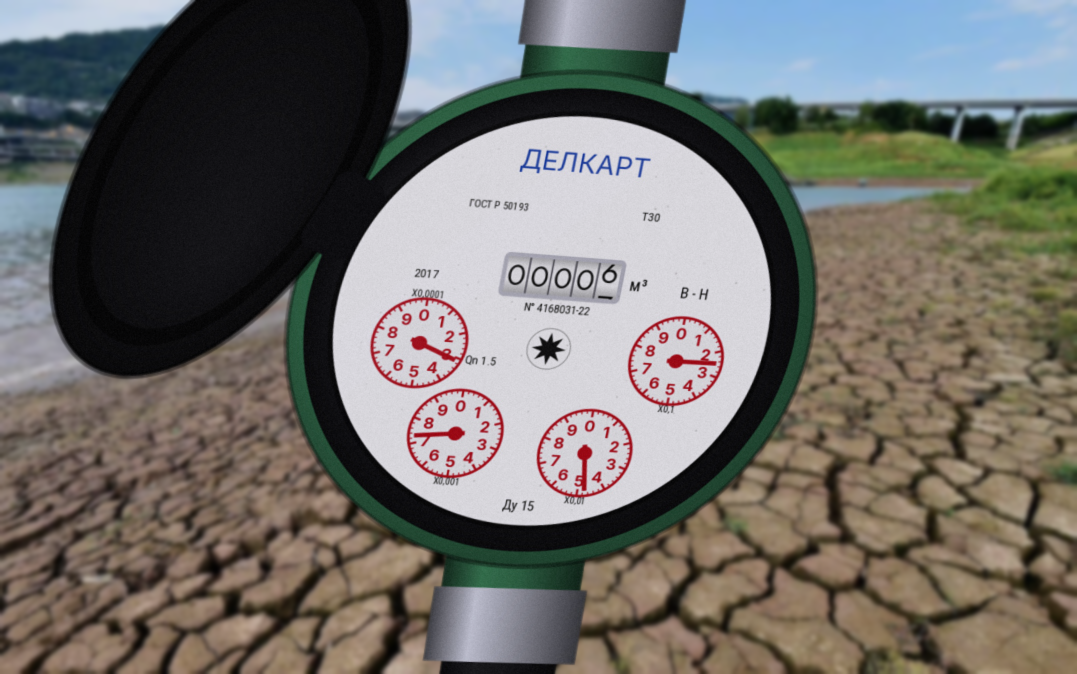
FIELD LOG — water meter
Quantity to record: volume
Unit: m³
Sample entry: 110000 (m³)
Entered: 6.2473 (m³)
